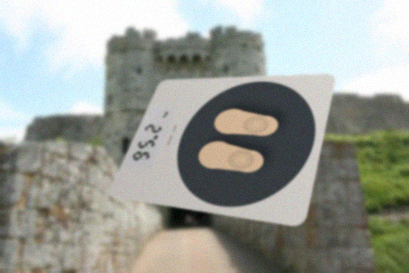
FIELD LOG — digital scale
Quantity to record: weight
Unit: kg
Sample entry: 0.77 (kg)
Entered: 95.2 (kg)
